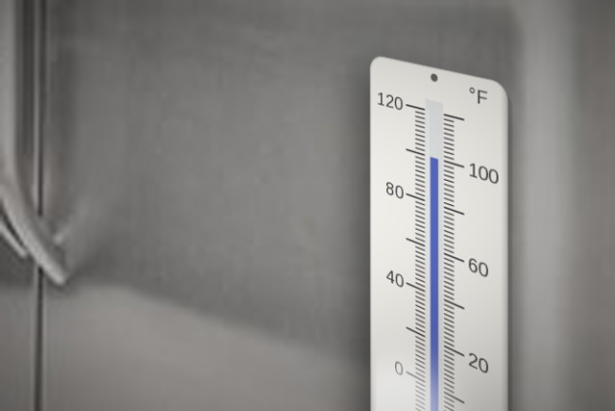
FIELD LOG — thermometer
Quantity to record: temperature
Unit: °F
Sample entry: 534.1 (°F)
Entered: 100 (°F)
